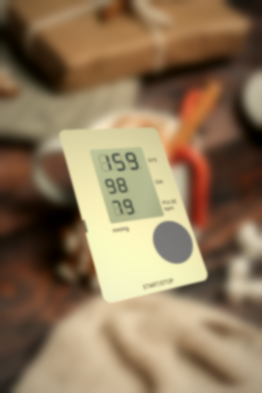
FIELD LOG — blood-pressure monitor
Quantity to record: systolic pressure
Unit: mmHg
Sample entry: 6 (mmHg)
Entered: 159 (mmHg)
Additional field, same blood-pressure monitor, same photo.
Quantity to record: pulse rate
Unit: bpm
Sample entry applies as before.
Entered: 79 (bpm)
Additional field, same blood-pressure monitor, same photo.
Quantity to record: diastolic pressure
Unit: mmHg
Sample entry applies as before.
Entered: 98 (mmHg)
